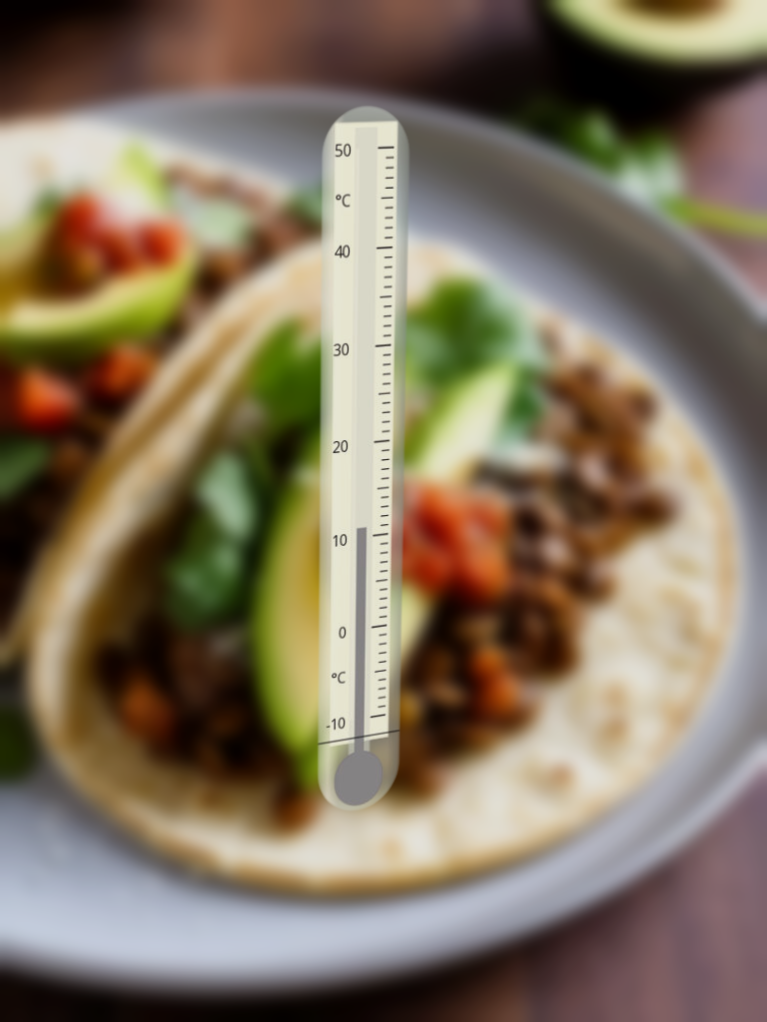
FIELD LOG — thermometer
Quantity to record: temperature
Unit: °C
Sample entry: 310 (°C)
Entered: 11 (°C)
